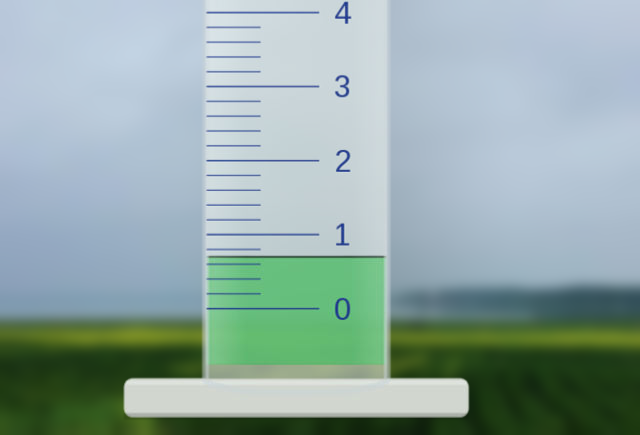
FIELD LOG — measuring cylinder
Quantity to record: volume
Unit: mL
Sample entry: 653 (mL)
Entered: 0.7 (mL)
